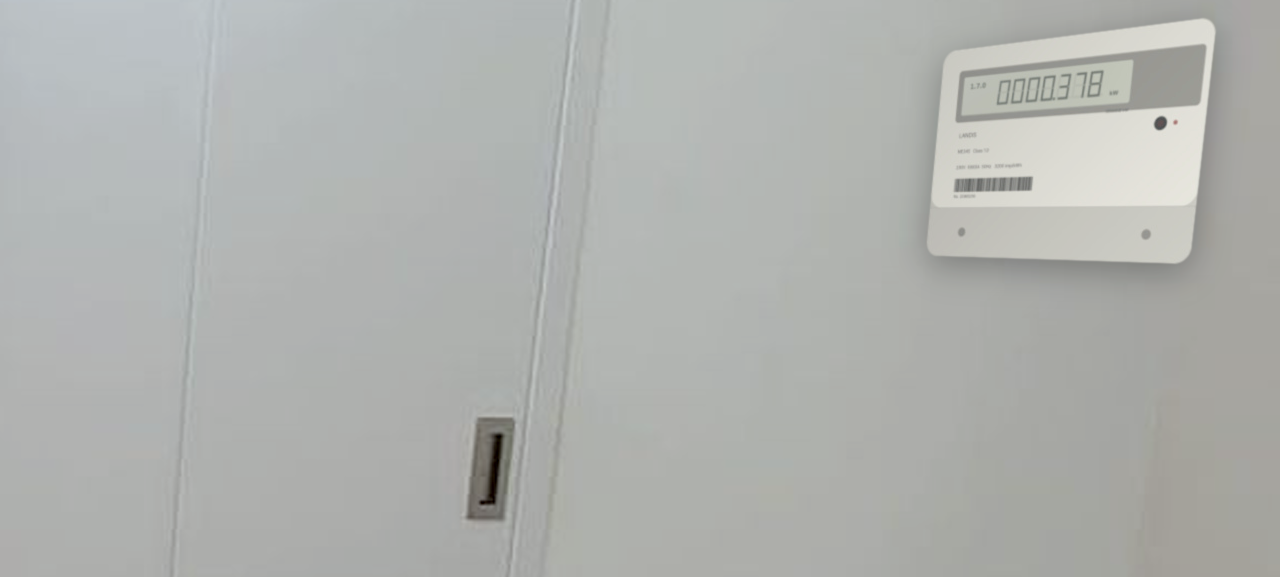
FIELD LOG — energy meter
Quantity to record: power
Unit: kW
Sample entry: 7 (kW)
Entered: 0.378 (kW)
